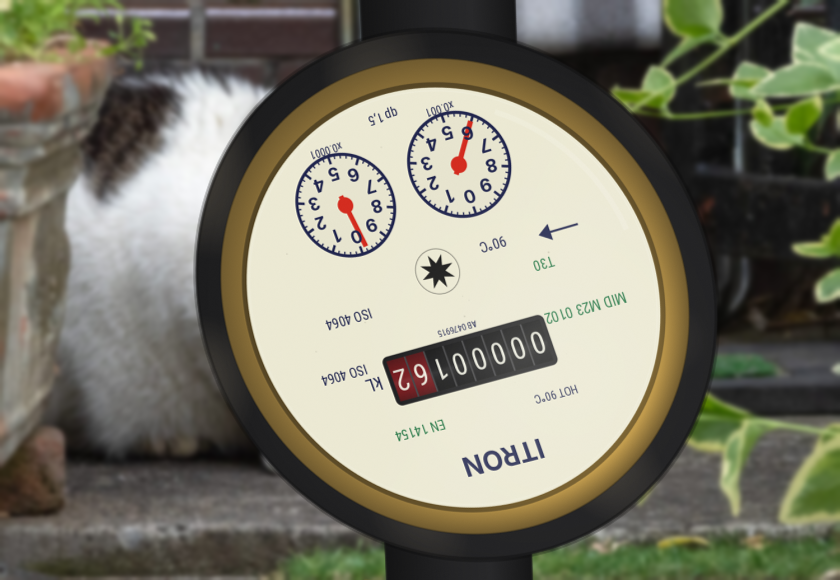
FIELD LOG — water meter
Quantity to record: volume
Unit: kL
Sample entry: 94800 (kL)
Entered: 1.6259 (kL)
